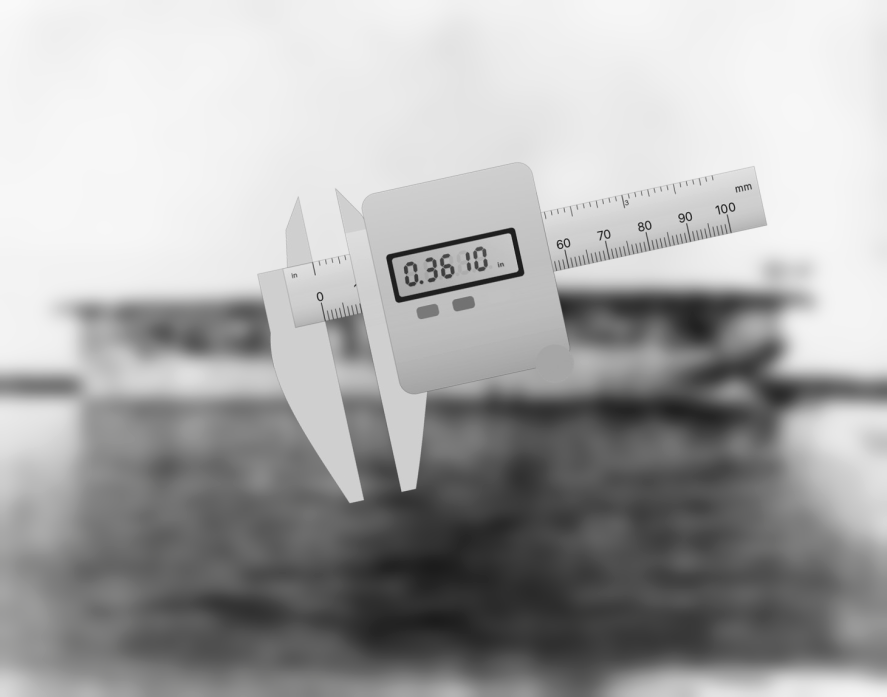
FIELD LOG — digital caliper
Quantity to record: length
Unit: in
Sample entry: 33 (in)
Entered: 0.3610 (in)
